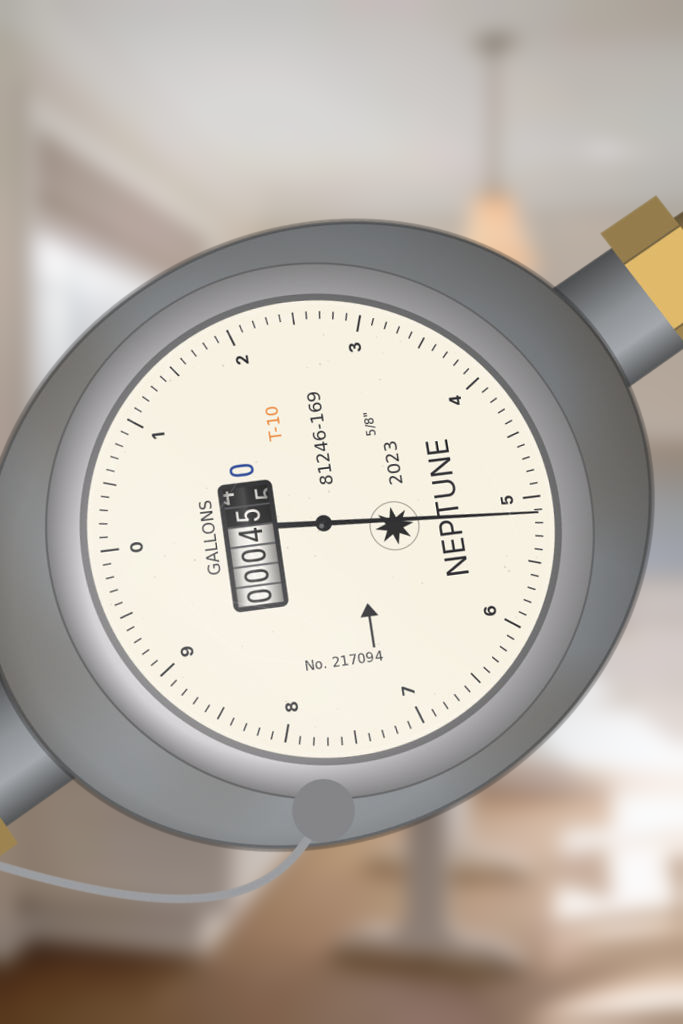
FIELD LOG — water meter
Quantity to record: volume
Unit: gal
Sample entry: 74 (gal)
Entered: 4545.1 (gal)
